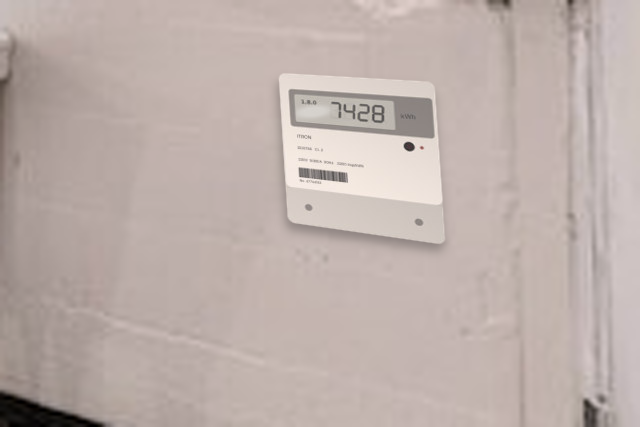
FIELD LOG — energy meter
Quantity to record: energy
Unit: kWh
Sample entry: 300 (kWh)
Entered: 7428 (kWh)
